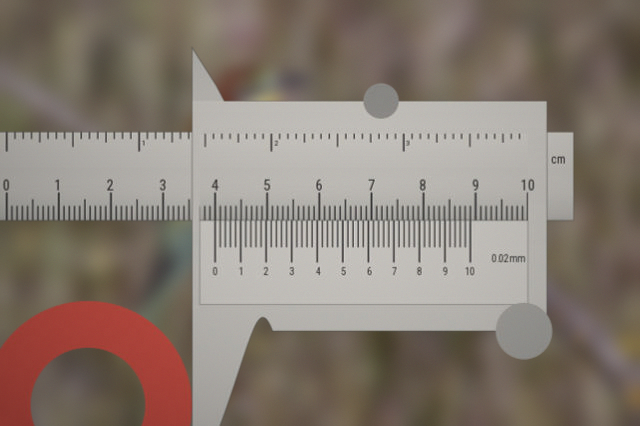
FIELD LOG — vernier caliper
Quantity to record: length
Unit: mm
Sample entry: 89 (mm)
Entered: 40.0 (mm)
